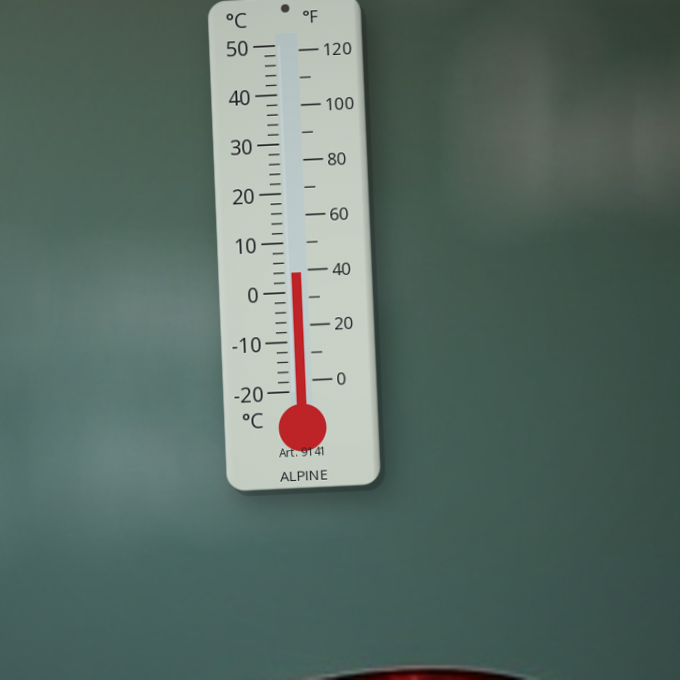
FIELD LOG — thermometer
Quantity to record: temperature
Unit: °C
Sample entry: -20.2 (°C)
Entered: 4 (°C)
